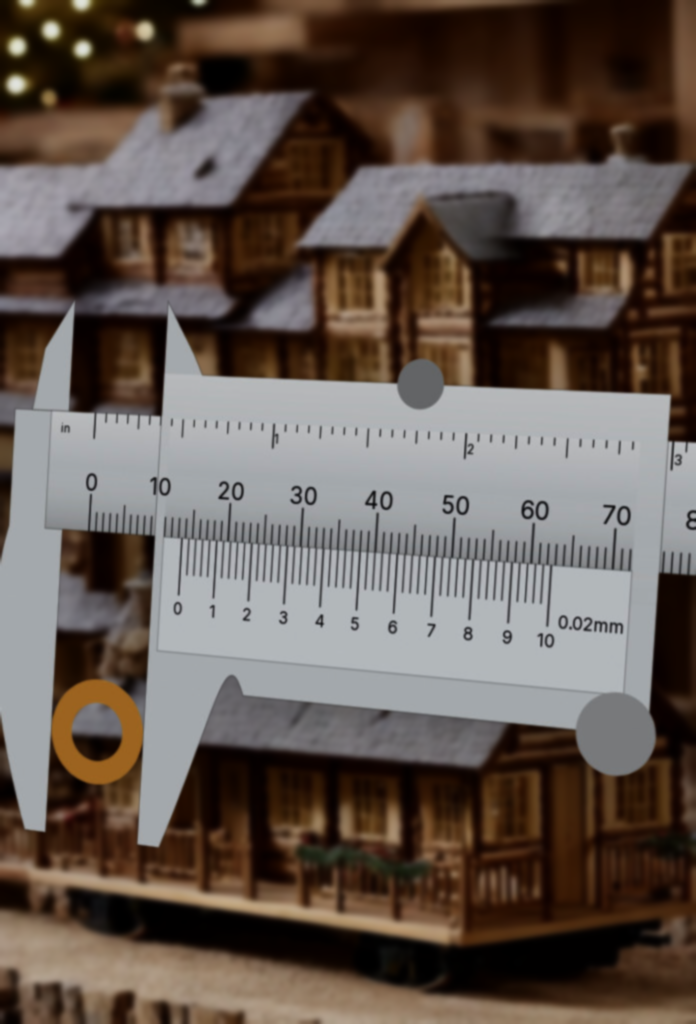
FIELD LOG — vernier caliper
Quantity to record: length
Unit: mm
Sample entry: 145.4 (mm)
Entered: 13.5 (mm)
